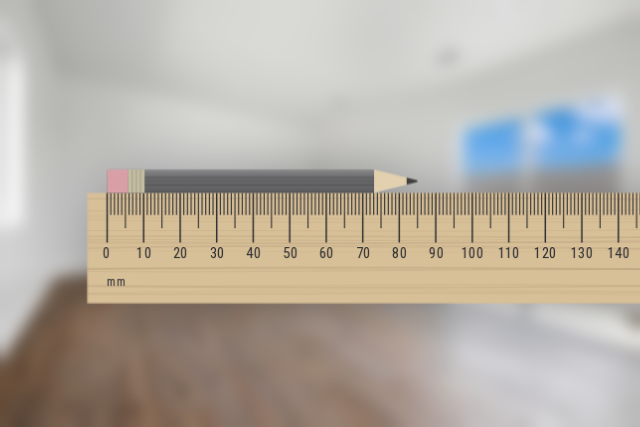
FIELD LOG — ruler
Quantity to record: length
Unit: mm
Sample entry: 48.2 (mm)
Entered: 85 (mm)
